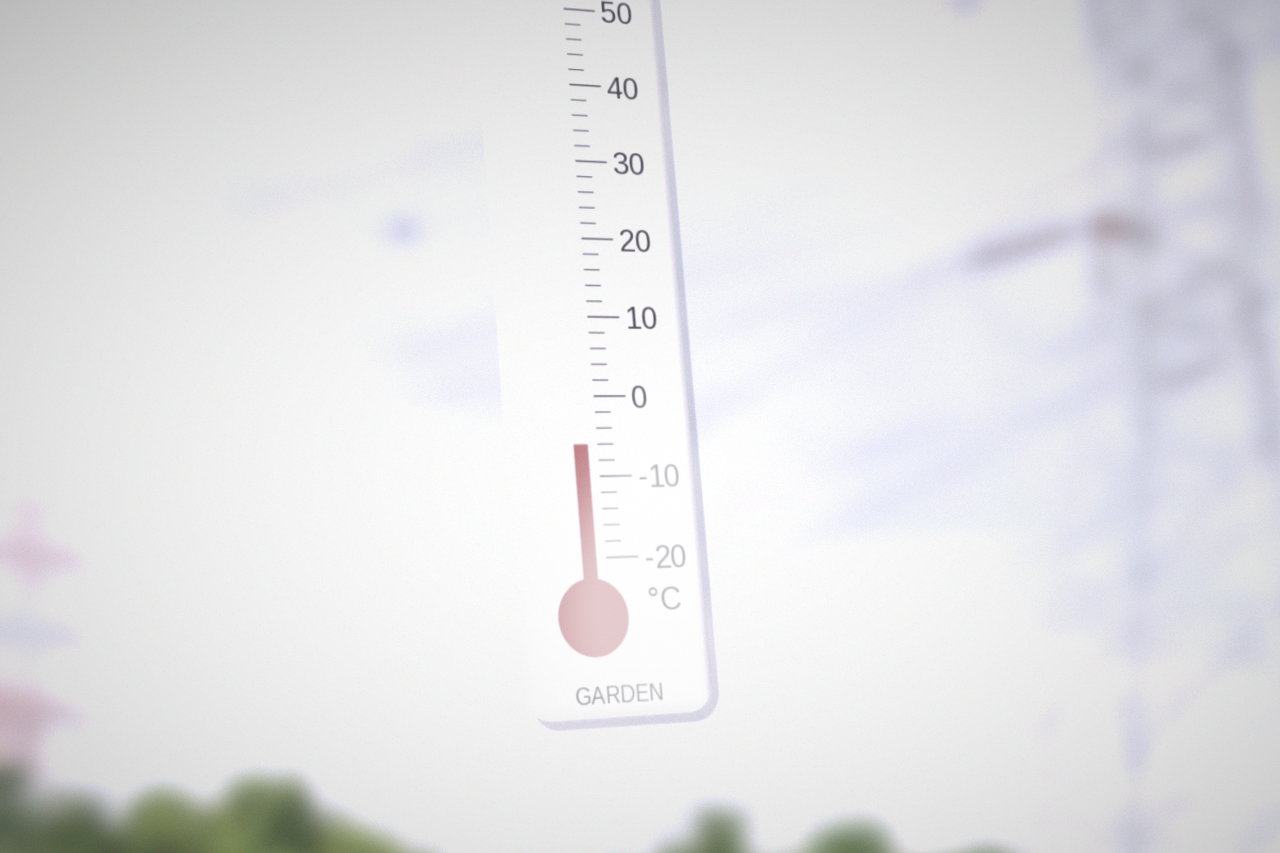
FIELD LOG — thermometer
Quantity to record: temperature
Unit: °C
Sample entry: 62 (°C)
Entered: -6 (°C)
